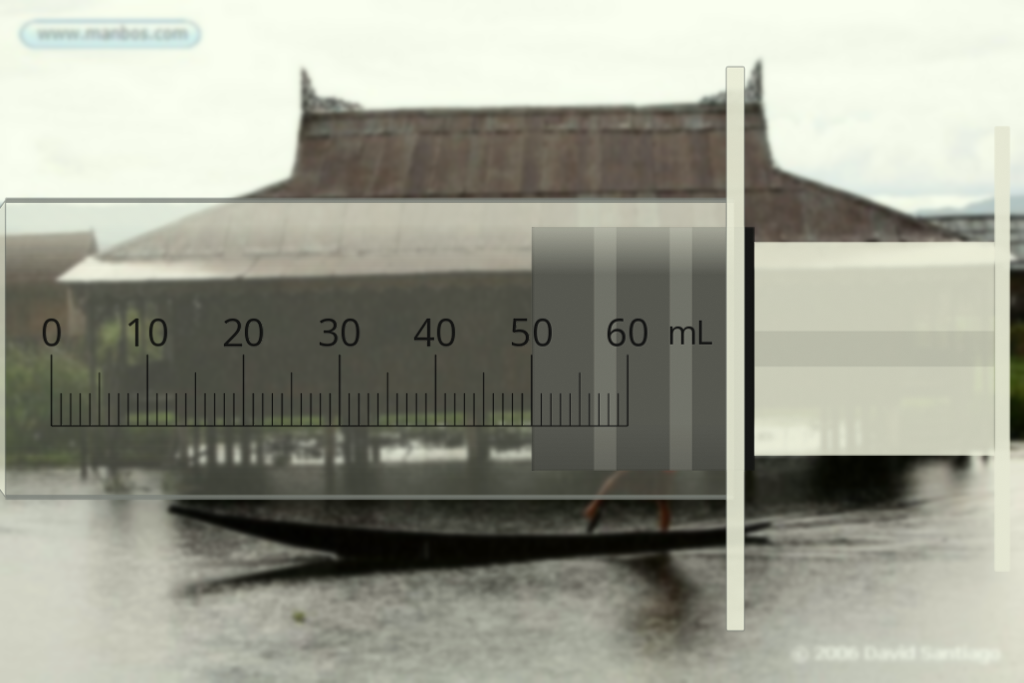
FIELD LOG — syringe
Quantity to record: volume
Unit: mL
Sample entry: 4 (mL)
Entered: 50 (mL)
